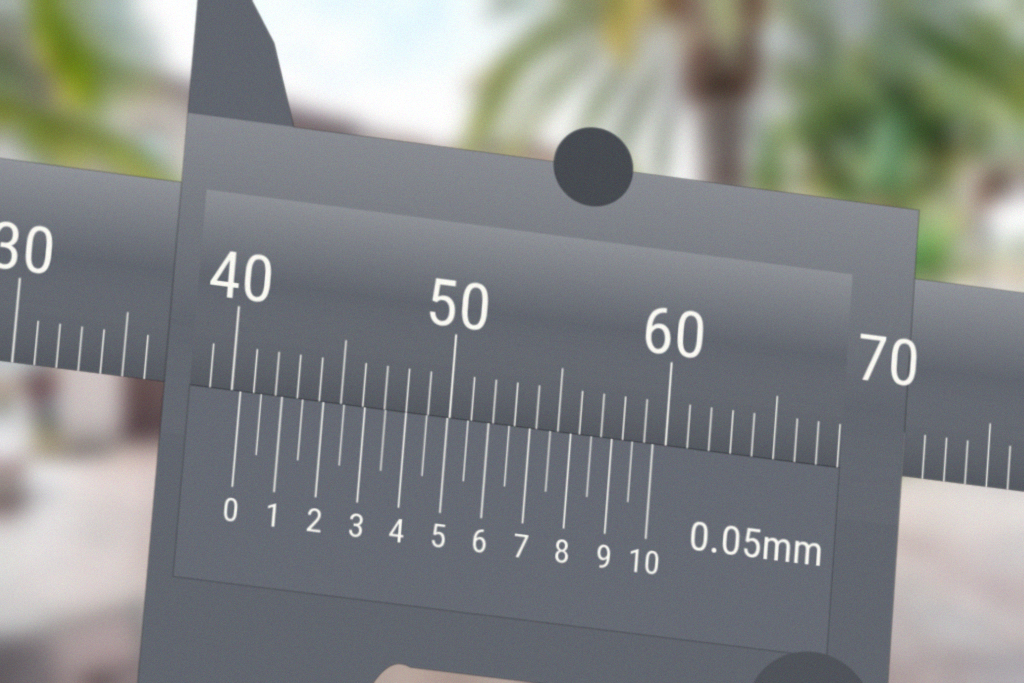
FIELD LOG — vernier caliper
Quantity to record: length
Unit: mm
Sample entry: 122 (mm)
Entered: 40.4 (mm)
